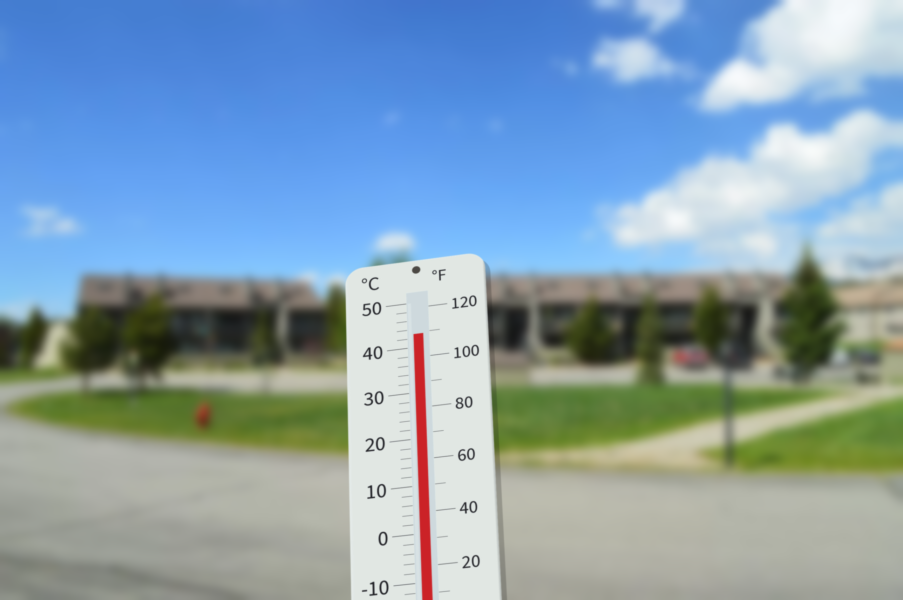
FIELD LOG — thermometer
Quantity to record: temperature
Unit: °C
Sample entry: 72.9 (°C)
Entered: 43 (°C)
